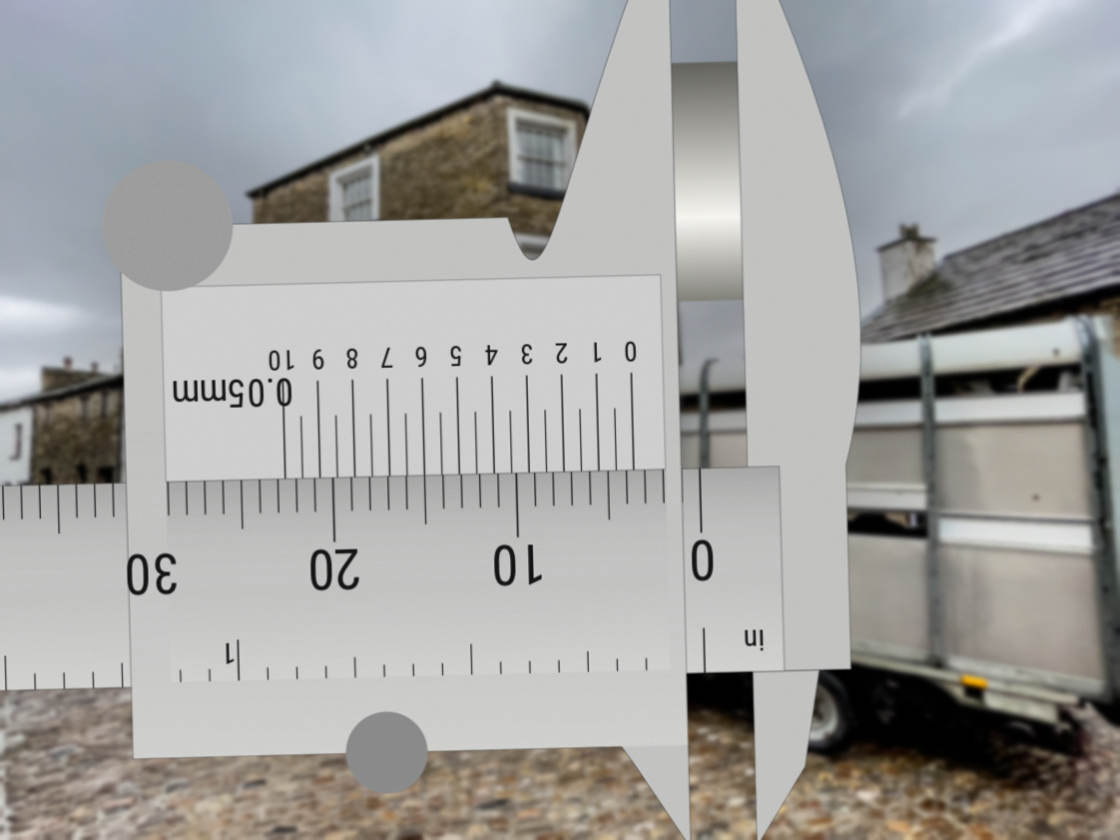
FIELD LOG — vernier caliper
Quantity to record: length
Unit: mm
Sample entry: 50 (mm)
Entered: 3.6 (mm)
